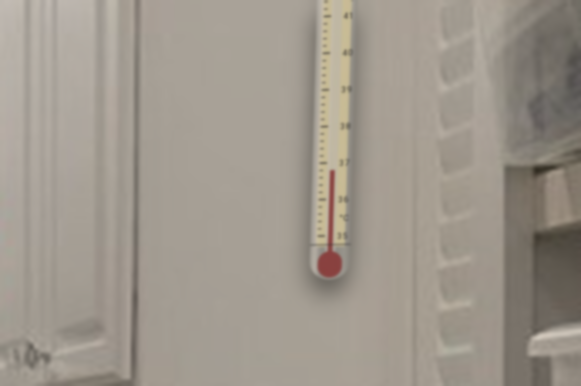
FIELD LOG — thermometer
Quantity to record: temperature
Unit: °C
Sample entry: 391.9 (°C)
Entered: 36.8 (°C)
